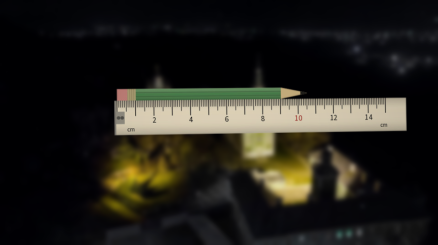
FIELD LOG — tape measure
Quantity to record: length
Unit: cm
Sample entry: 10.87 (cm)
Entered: 10.5 (cm)
